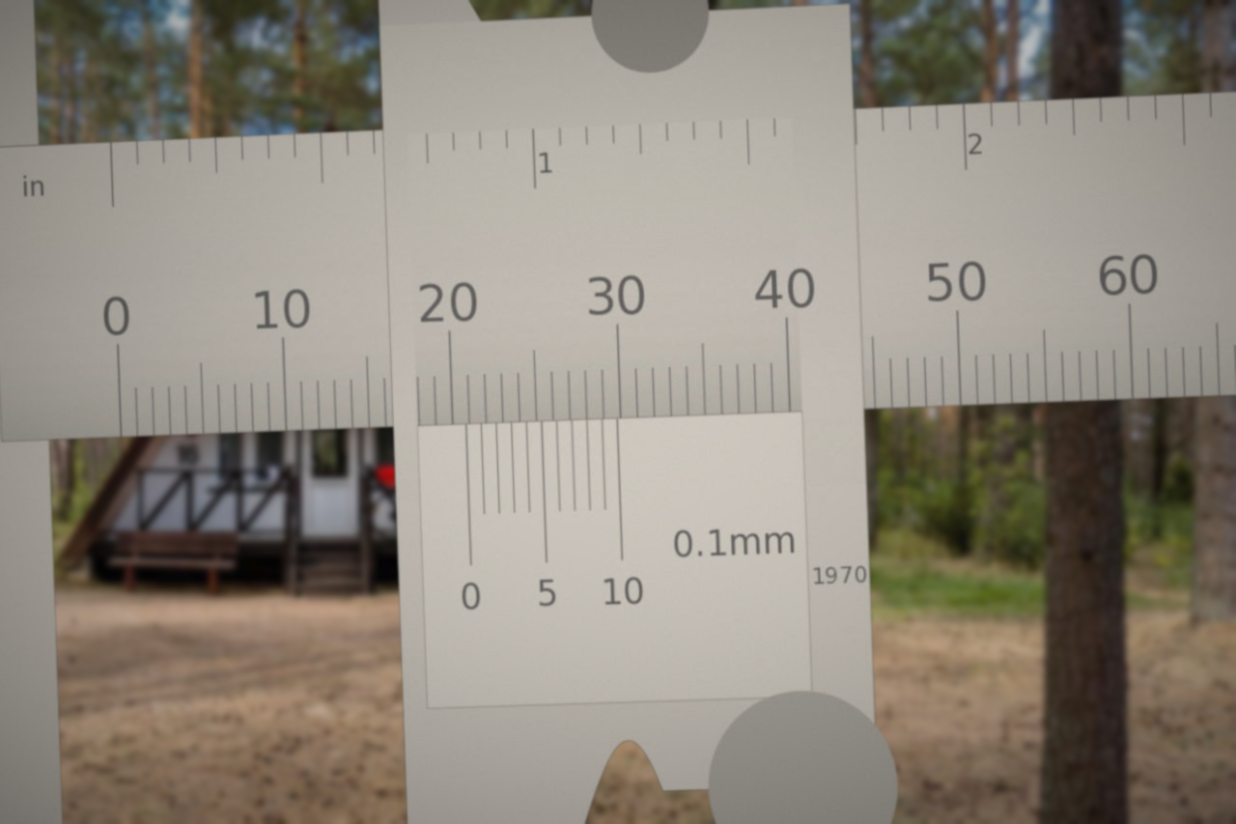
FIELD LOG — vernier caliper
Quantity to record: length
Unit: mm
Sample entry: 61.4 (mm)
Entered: 20.8 (mm)
